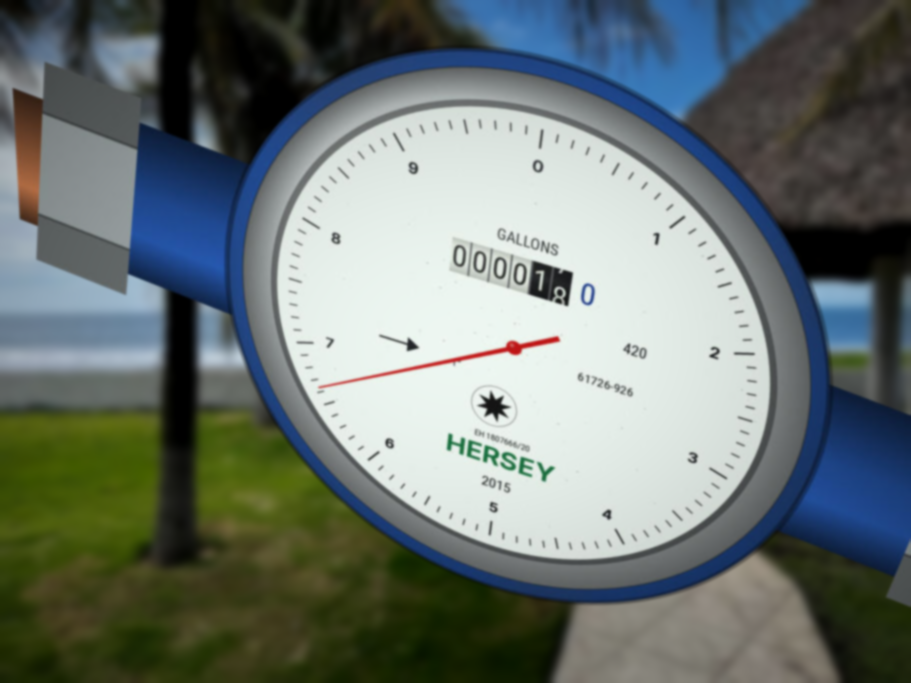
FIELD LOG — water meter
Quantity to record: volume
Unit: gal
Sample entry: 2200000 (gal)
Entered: 176.6 (gal)
